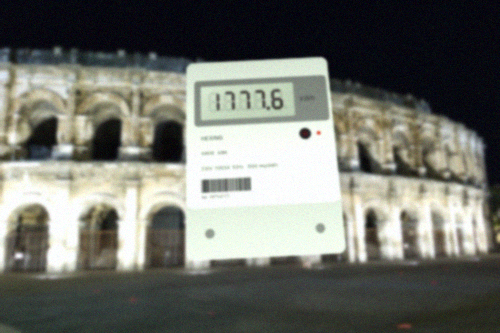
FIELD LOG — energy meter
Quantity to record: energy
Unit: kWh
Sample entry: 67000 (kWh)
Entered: 1777.6 (kWh)
